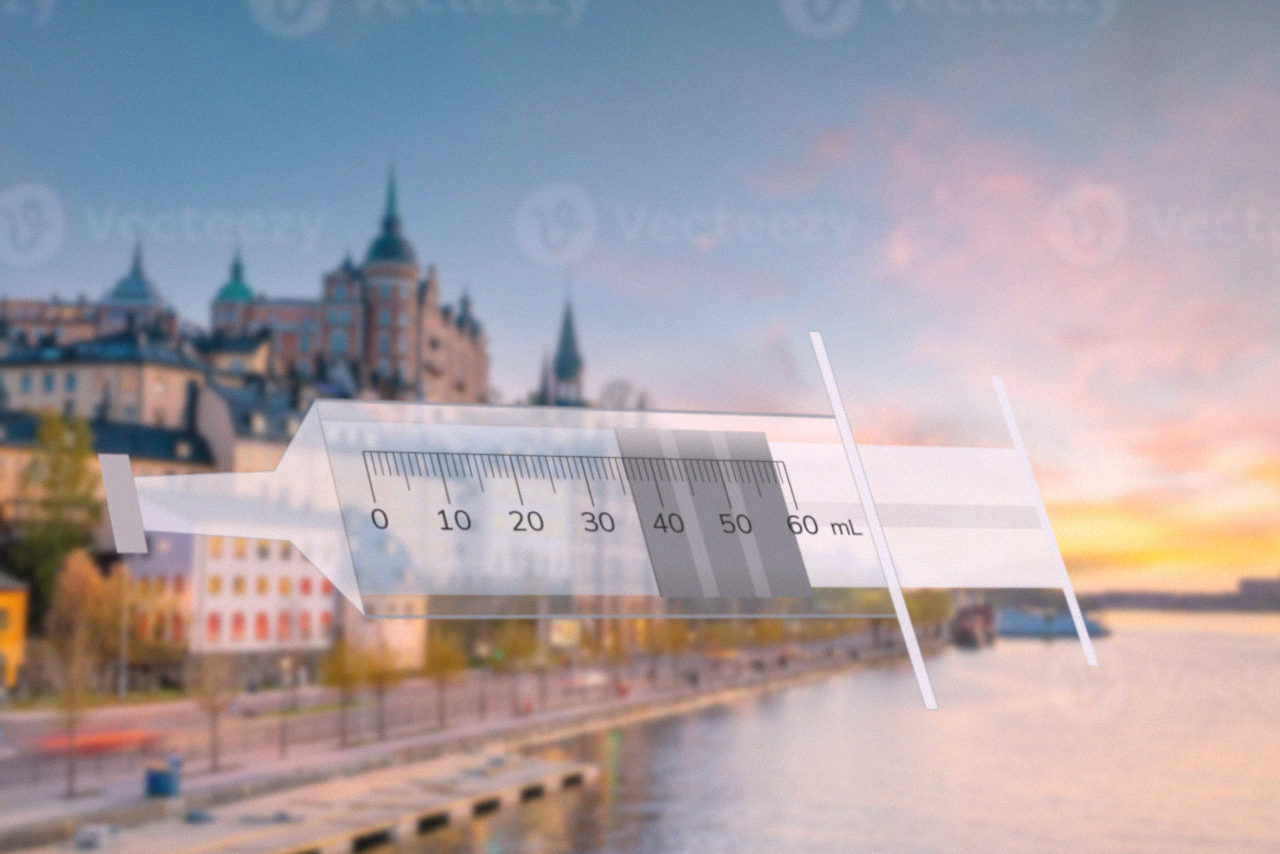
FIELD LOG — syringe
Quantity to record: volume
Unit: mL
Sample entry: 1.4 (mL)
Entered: 36 (mL)
